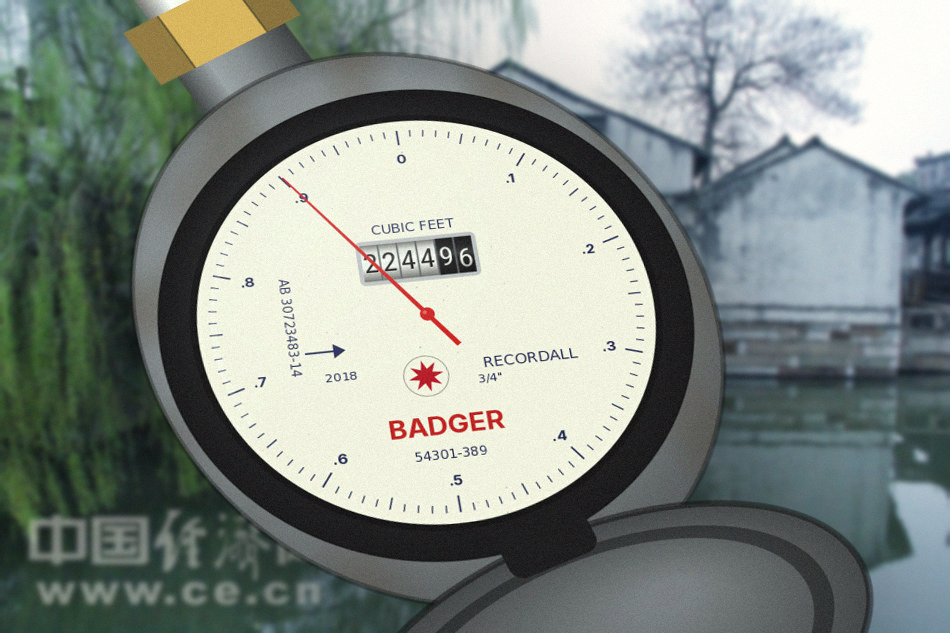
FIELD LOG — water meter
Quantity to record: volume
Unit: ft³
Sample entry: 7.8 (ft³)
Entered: 224495.90 (ft³)
